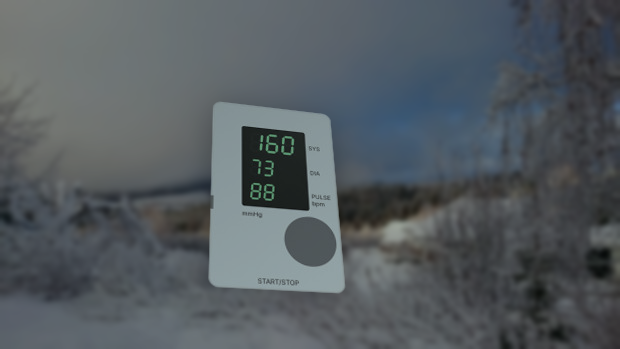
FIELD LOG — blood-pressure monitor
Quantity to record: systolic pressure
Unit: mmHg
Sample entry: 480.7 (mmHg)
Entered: 160 (mmHg)
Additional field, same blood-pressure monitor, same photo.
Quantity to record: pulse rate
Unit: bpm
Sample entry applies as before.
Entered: 88 (bpm)
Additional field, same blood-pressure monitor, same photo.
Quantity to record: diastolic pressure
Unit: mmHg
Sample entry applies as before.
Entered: 73 (mmHg)
